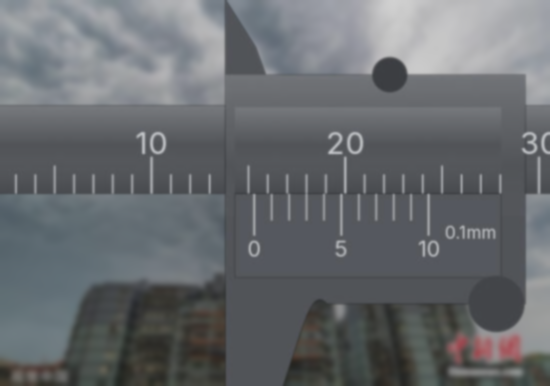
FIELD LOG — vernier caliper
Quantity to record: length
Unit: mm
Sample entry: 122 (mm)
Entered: 15.3 (mm)
